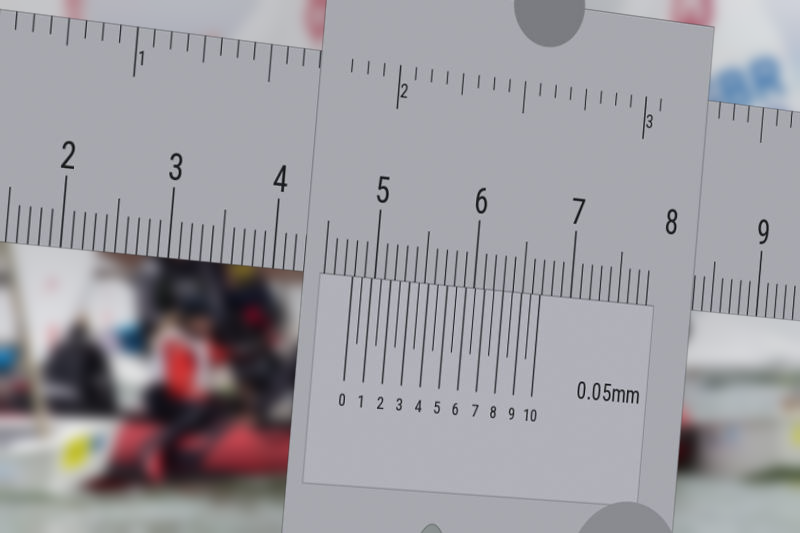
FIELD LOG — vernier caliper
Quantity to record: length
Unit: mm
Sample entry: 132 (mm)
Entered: 47.8 (mm)
